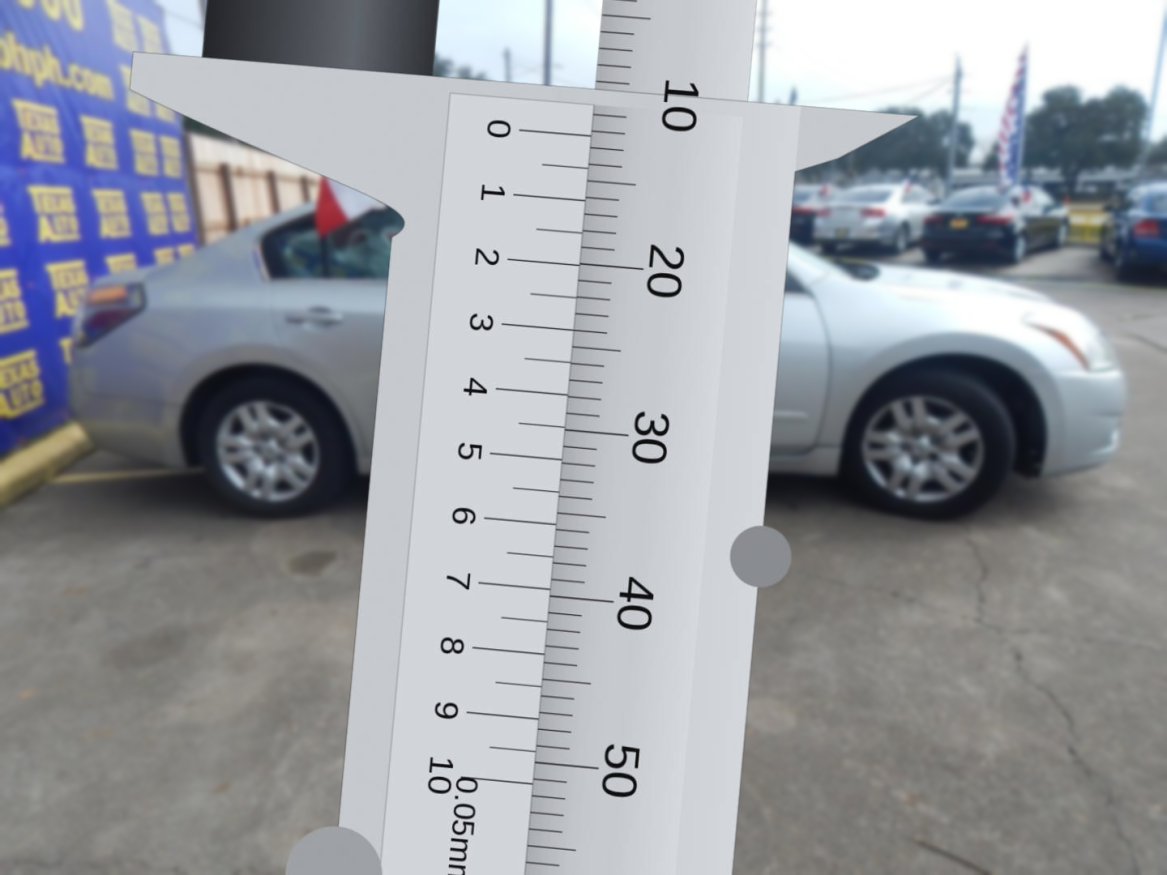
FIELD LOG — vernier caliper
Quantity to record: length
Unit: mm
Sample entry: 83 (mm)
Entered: 12.3 (mm)
